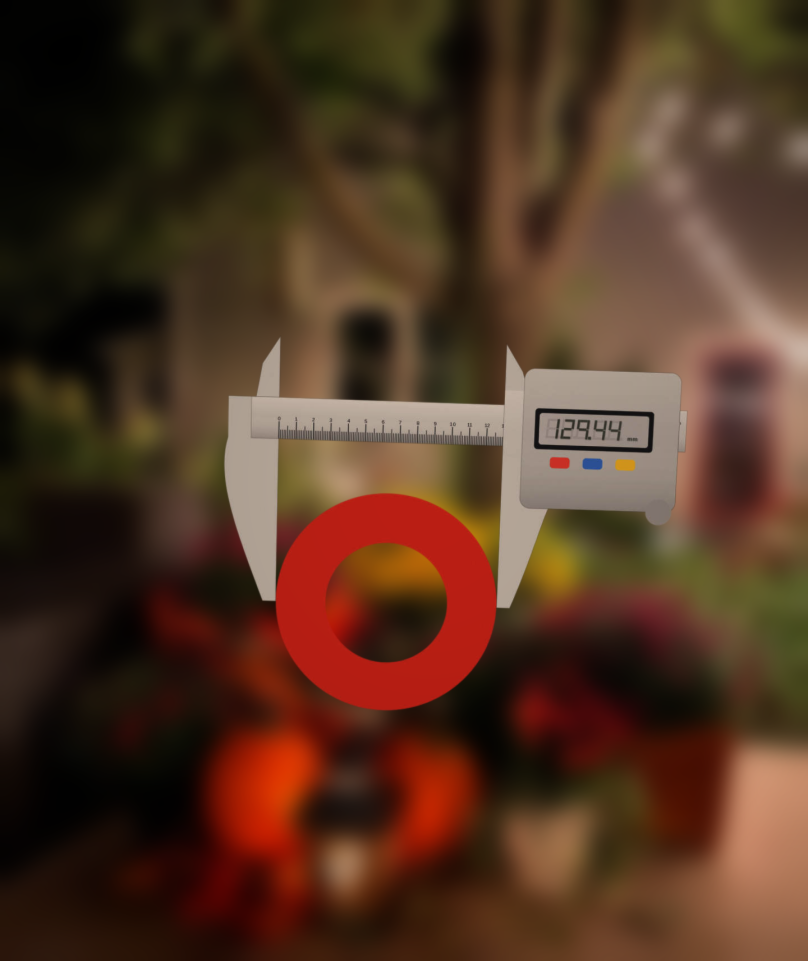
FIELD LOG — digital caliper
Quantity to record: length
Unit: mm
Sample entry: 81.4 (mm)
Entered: 129.44 (mm)
